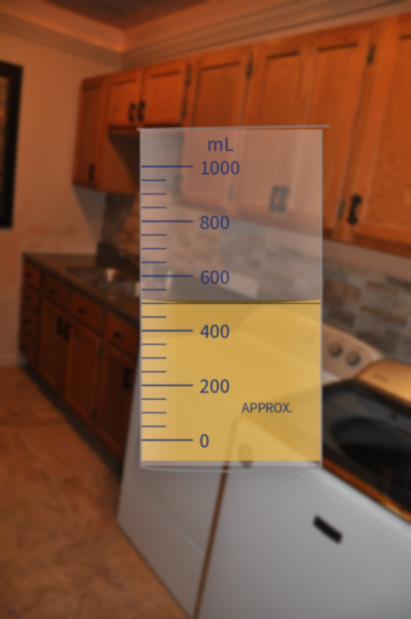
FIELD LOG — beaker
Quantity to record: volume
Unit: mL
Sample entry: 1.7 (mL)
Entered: 500 (mL)
